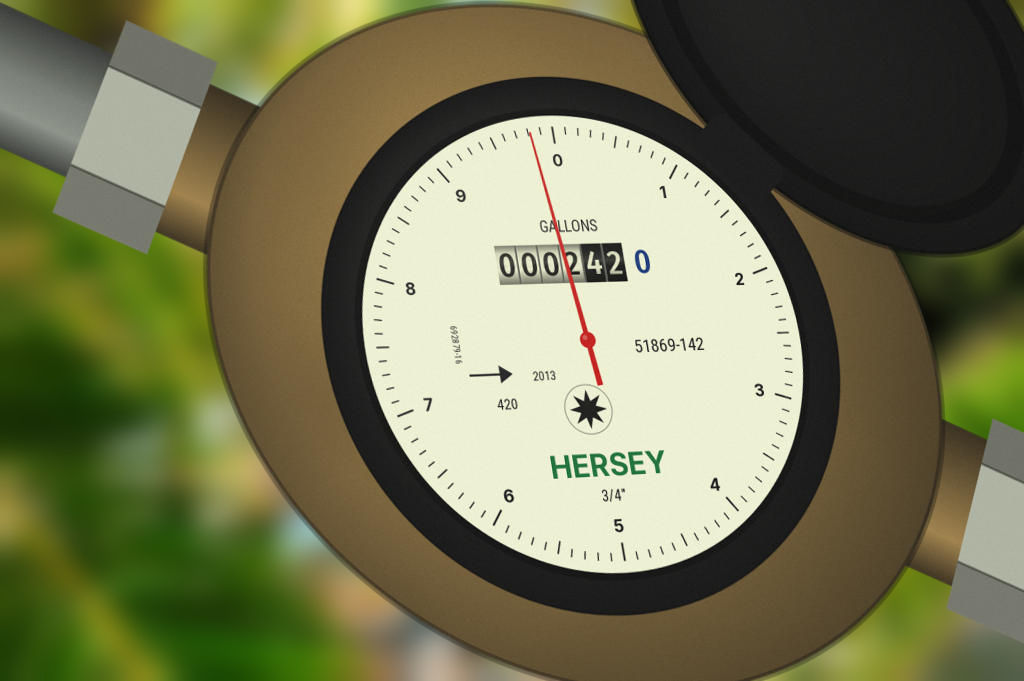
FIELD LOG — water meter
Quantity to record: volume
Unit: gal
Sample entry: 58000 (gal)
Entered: 2419.8 (gal)
